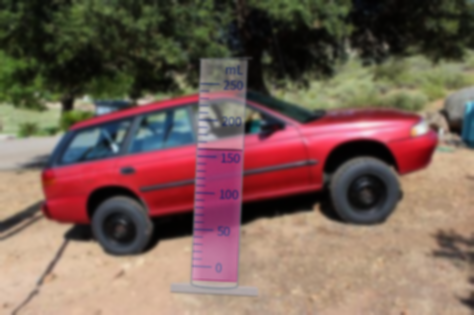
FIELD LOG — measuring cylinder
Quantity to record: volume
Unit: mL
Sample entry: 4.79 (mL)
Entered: 160 (mL)
